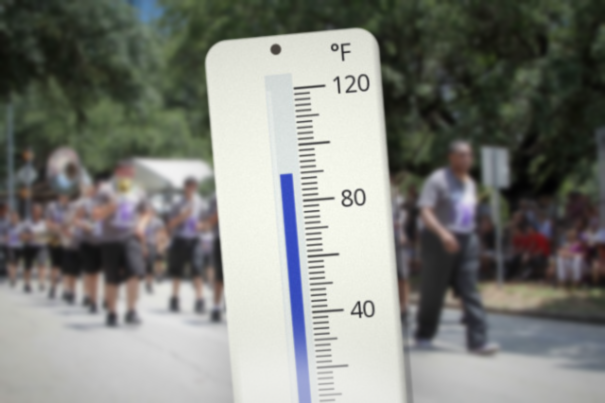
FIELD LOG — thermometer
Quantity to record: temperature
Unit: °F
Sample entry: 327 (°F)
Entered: 90 (°F)
